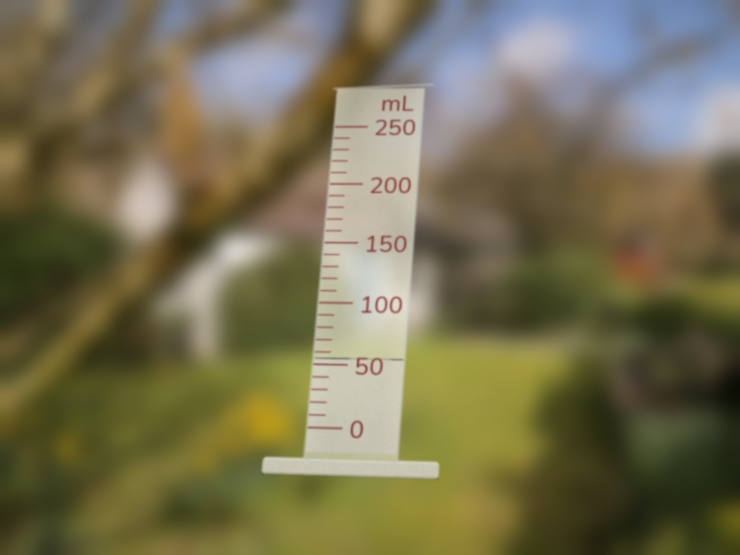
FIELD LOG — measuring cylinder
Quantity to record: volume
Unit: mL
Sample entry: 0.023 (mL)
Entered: 55 (mL)
